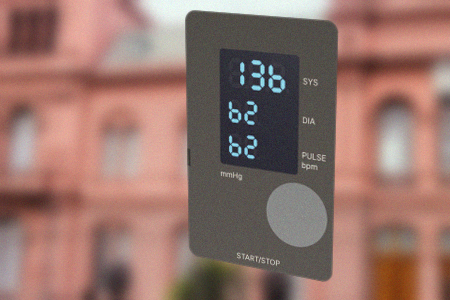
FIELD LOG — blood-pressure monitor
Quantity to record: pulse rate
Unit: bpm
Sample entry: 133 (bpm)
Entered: 62 (bpm)
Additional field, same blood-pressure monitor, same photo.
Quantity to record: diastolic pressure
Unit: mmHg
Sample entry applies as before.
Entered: 62 (mmHg)
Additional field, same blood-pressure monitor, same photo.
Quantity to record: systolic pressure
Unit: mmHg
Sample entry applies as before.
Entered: 136 (mmHg)
